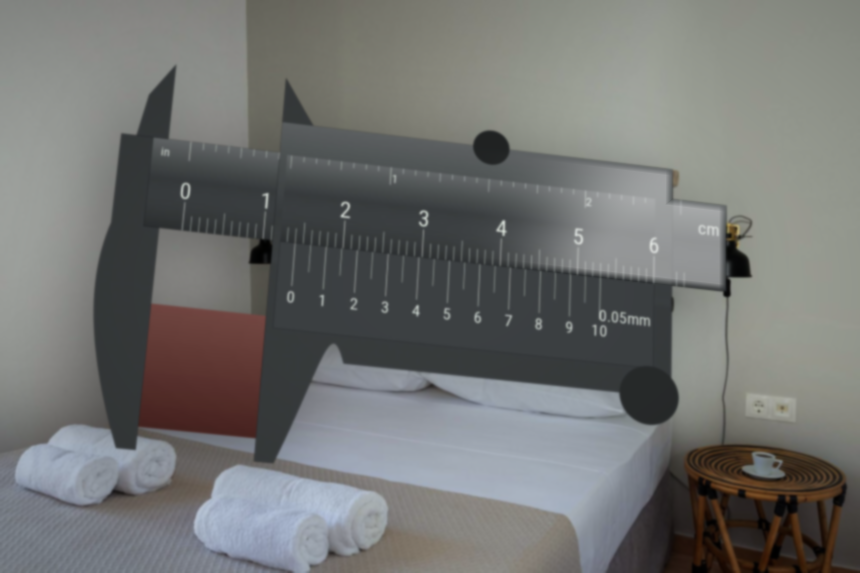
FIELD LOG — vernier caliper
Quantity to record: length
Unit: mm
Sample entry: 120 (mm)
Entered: 14.0 (mm)
